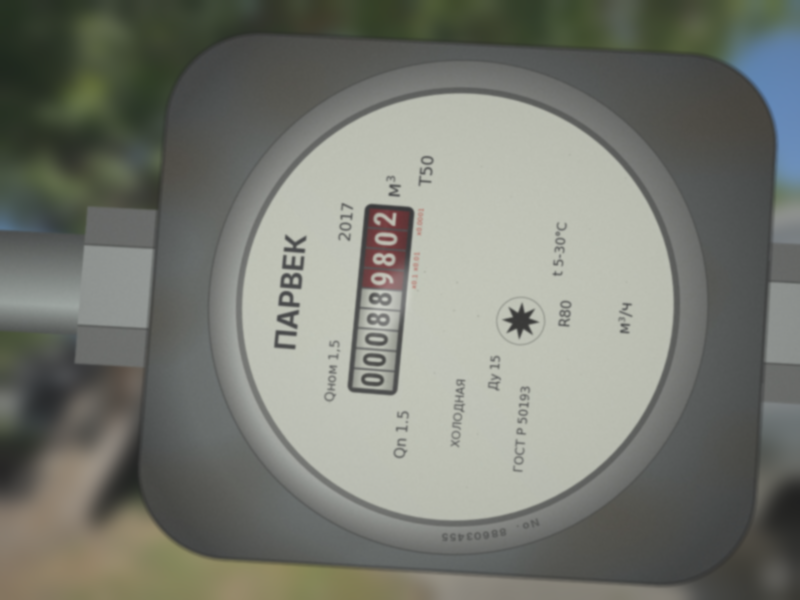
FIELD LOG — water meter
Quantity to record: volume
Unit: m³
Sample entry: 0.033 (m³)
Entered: 88.9802 (m³)
